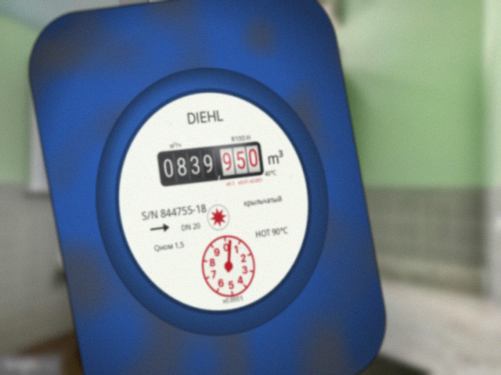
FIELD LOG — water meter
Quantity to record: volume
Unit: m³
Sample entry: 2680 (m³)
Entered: 839.9500 (m³)
